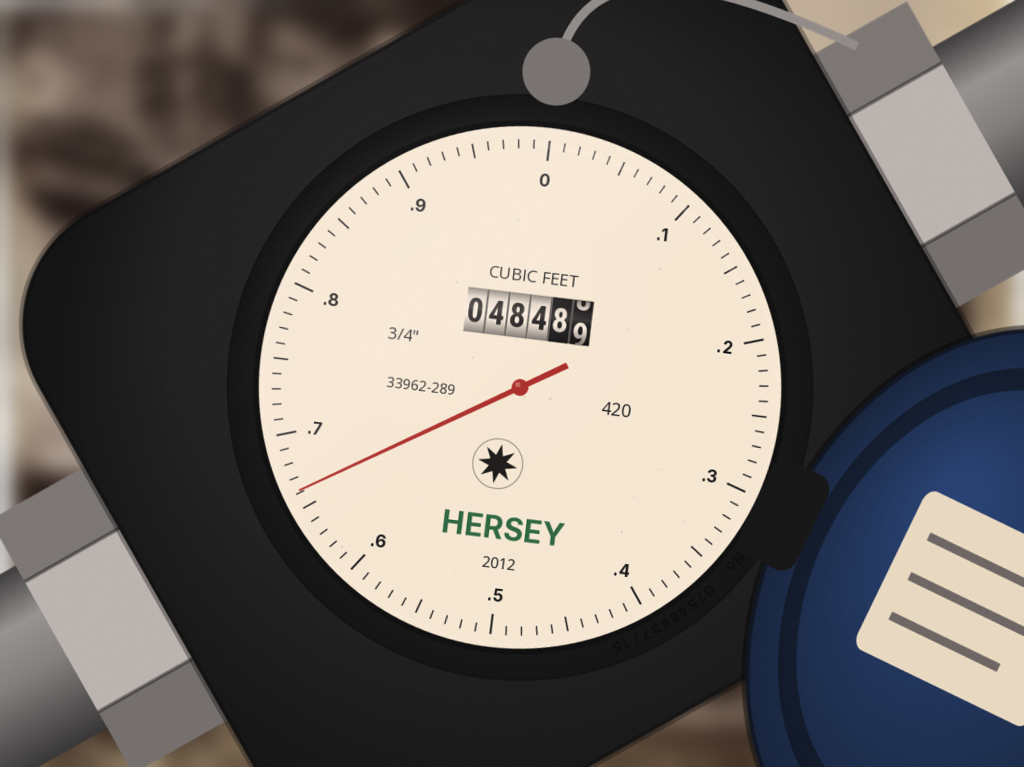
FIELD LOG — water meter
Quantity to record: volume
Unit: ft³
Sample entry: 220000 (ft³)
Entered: 48488.66 (ft³)
